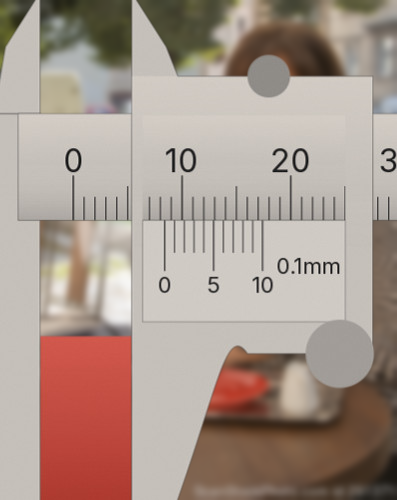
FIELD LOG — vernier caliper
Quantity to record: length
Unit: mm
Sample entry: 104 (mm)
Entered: 8.4 (mm)
